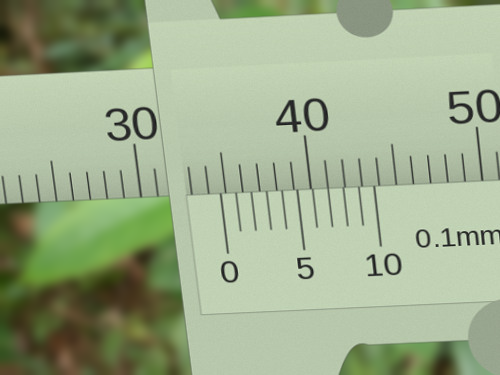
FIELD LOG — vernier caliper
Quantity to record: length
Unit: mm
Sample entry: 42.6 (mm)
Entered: 34.7 (mm)
